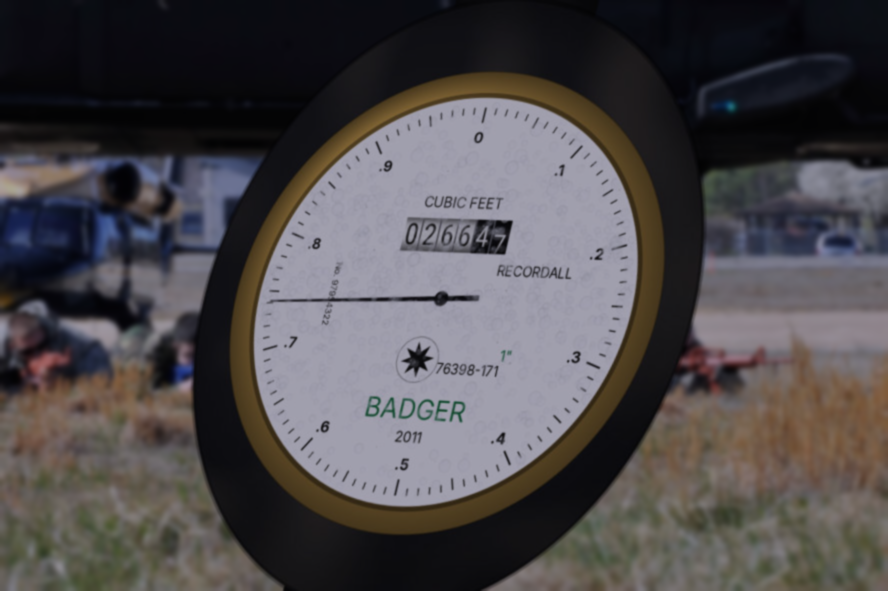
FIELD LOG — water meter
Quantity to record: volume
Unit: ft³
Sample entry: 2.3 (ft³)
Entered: 26646.74 (ft³)
